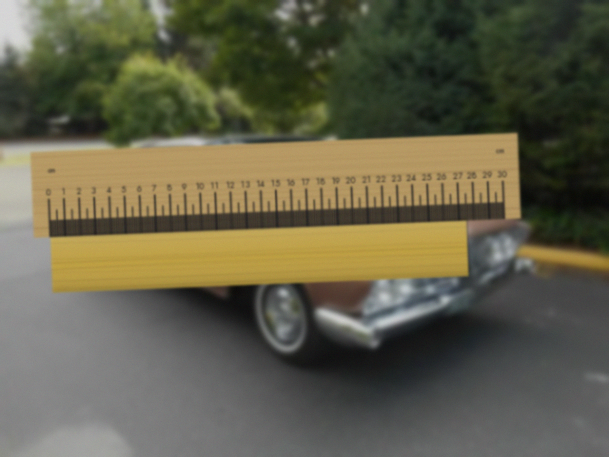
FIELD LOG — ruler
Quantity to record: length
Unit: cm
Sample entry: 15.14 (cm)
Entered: 27.5 (cm)
